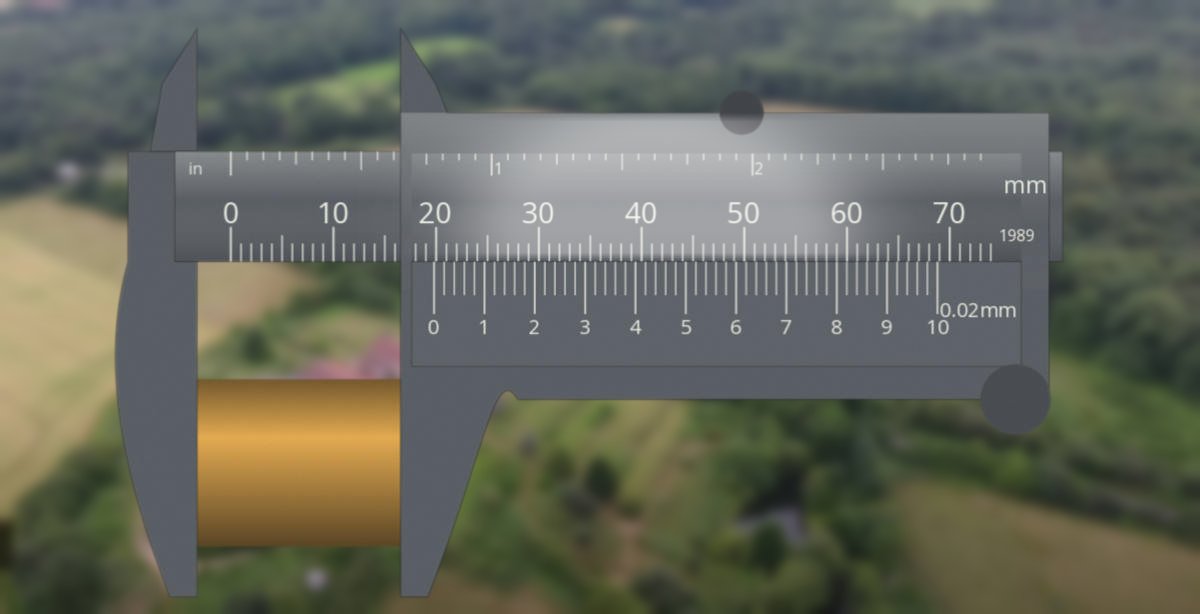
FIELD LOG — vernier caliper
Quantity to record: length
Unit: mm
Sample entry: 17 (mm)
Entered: 19.8 (mm)
